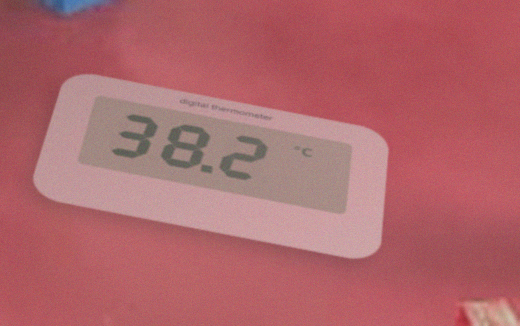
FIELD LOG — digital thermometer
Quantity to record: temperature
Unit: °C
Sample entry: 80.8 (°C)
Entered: 38.2 (°C)
